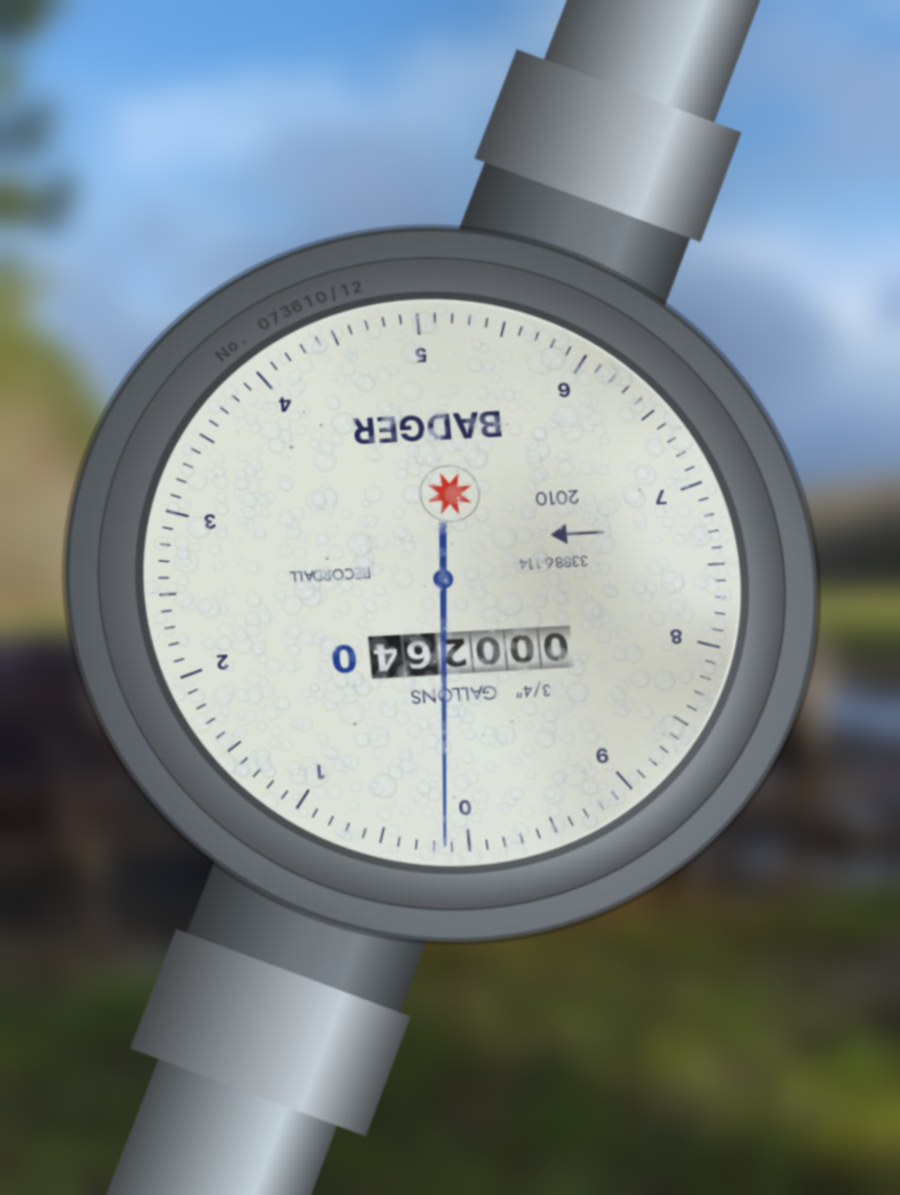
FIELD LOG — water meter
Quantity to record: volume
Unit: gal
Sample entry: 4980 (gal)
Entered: 2640.1 (gal)
